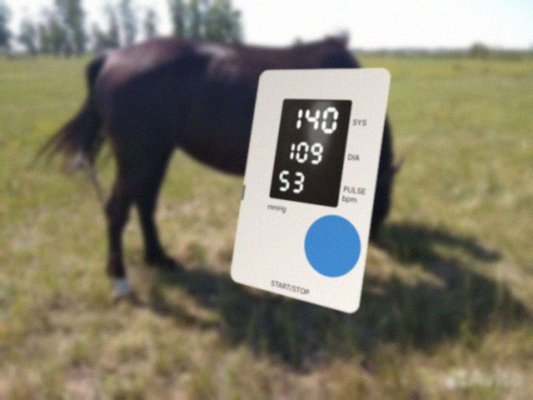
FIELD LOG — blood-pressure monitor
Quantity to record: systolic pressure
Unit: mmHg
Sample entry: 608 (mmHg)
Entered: 140 (mmHg)
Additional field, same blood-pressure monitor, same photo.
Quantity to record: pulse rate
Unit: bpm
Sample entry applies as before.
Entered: 53 (bpm)
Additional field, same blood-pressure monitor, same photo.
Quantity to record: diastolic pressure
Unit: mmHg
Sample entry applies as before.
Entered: 109 (mmHg)
